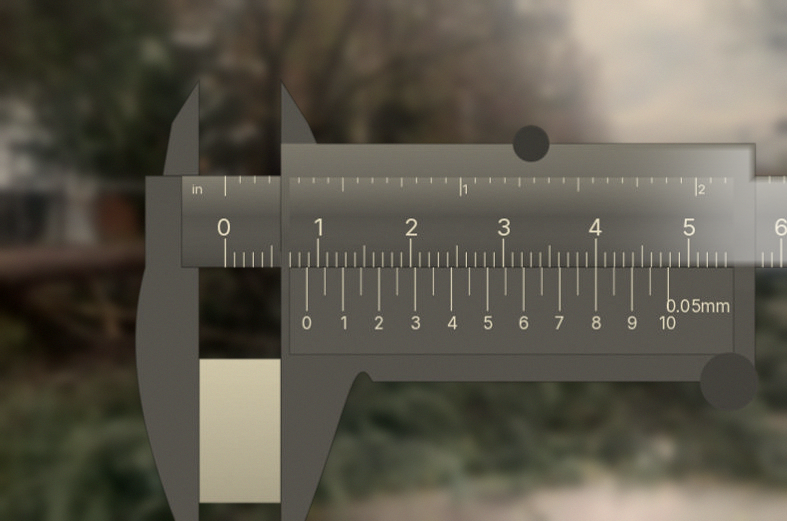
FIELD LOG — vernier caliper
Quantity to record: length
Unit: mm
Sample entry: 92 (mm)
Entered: 8.8 (mm)
